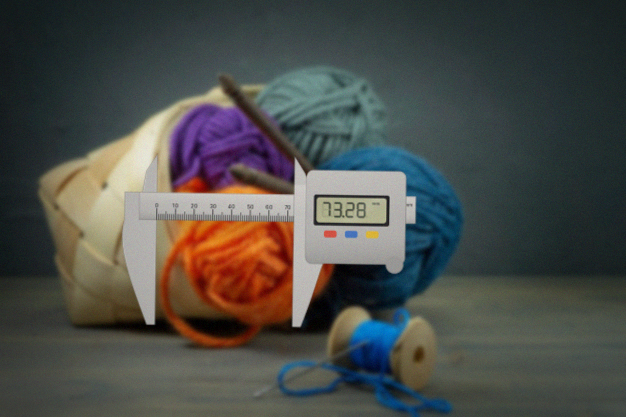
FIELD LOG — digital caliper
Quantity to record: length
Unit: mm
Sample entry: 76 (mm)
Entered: 73.28 (mm)
